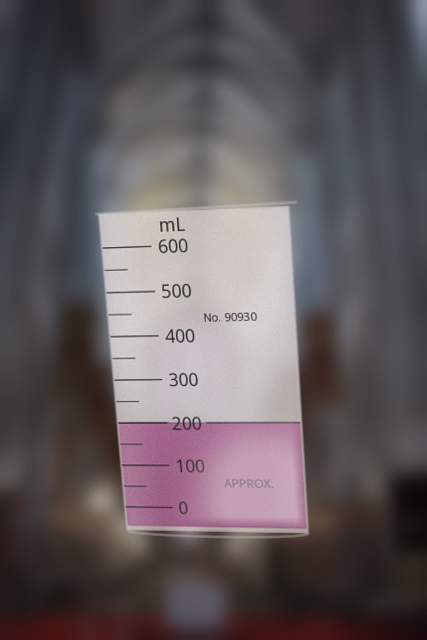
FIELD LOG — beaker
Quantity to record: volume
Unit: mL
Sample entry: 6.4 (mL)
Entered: 200 (mL)
